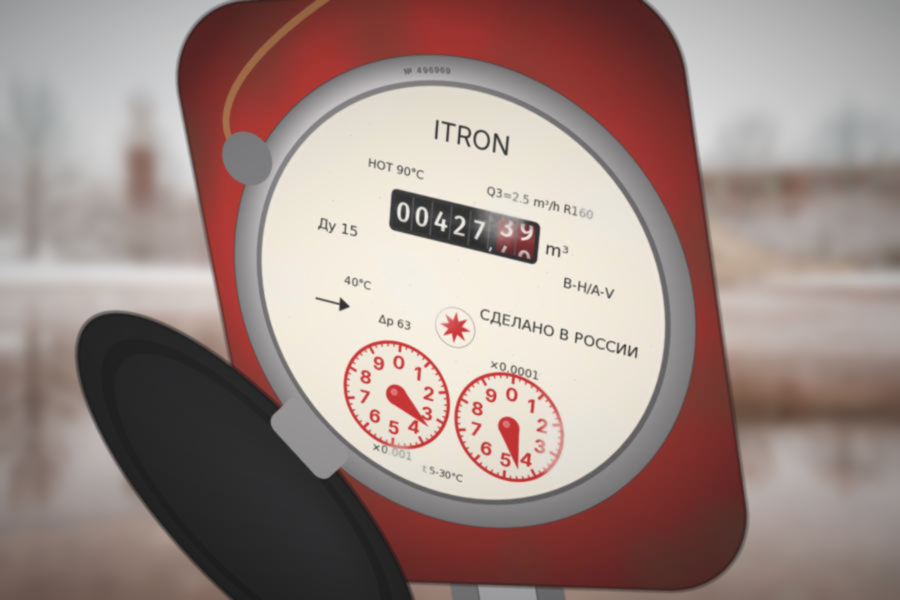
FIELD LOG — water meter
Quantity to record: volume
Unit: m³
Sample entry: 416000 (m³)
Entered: 427.3934 (m³)
